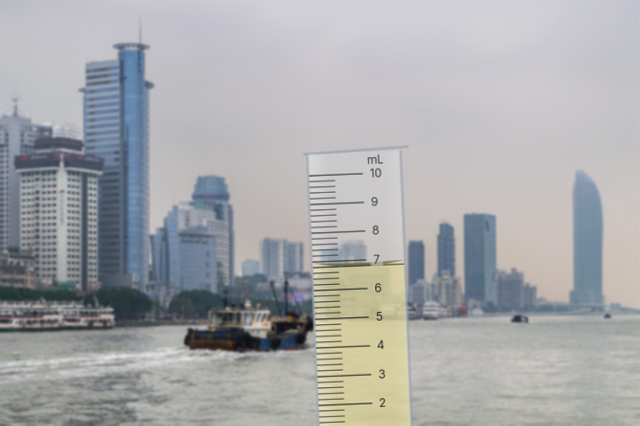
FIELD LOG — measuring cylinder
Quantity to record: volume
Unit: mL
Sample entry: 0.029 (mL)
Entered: 6.8 (mL)
